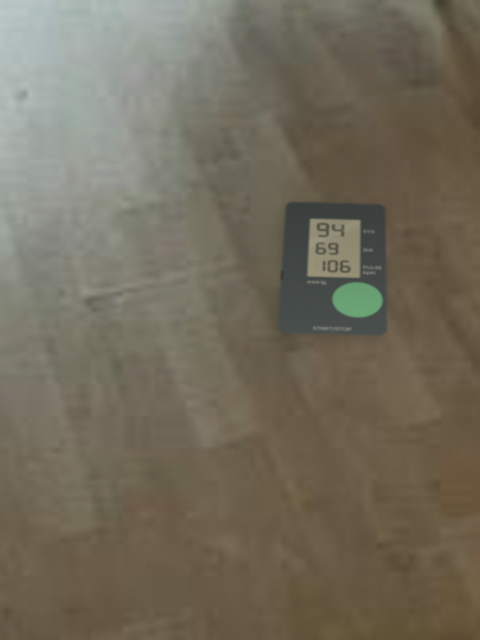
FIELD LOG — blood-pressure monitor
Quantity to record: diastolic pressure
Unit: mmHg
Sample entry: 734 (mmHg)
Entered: 69 (mmHg)
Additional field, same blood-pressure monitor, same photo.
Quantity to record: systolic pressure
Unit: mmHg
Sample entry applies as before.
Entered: 94 (mmHg)
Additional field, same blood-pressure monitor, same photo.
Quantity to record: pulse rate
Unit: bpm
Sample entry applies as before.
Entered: 106 (bpm)
